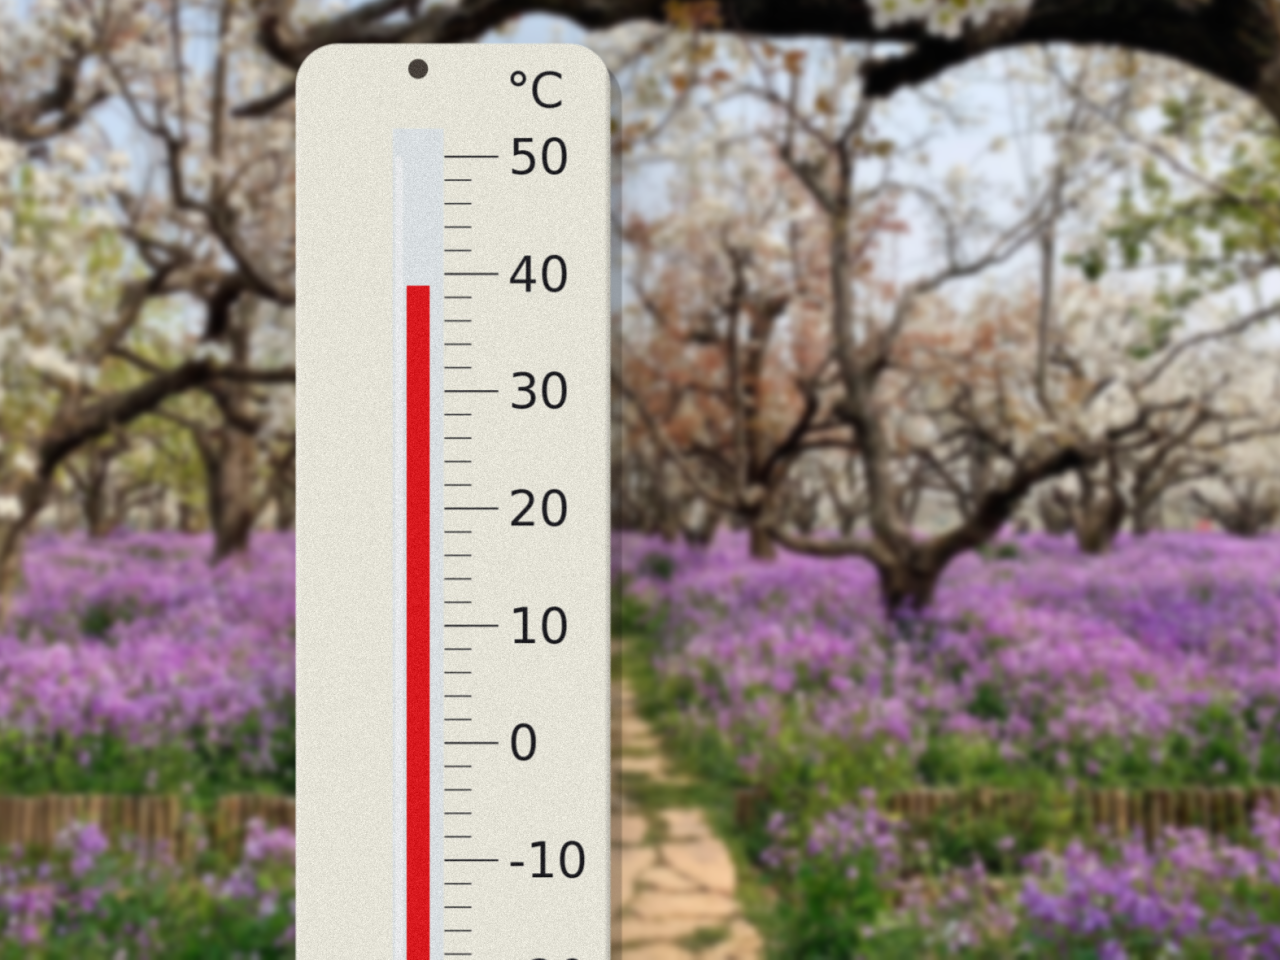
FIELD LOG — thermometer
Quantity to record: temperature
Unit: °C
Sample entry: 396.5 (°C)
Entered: 39 (°C)
